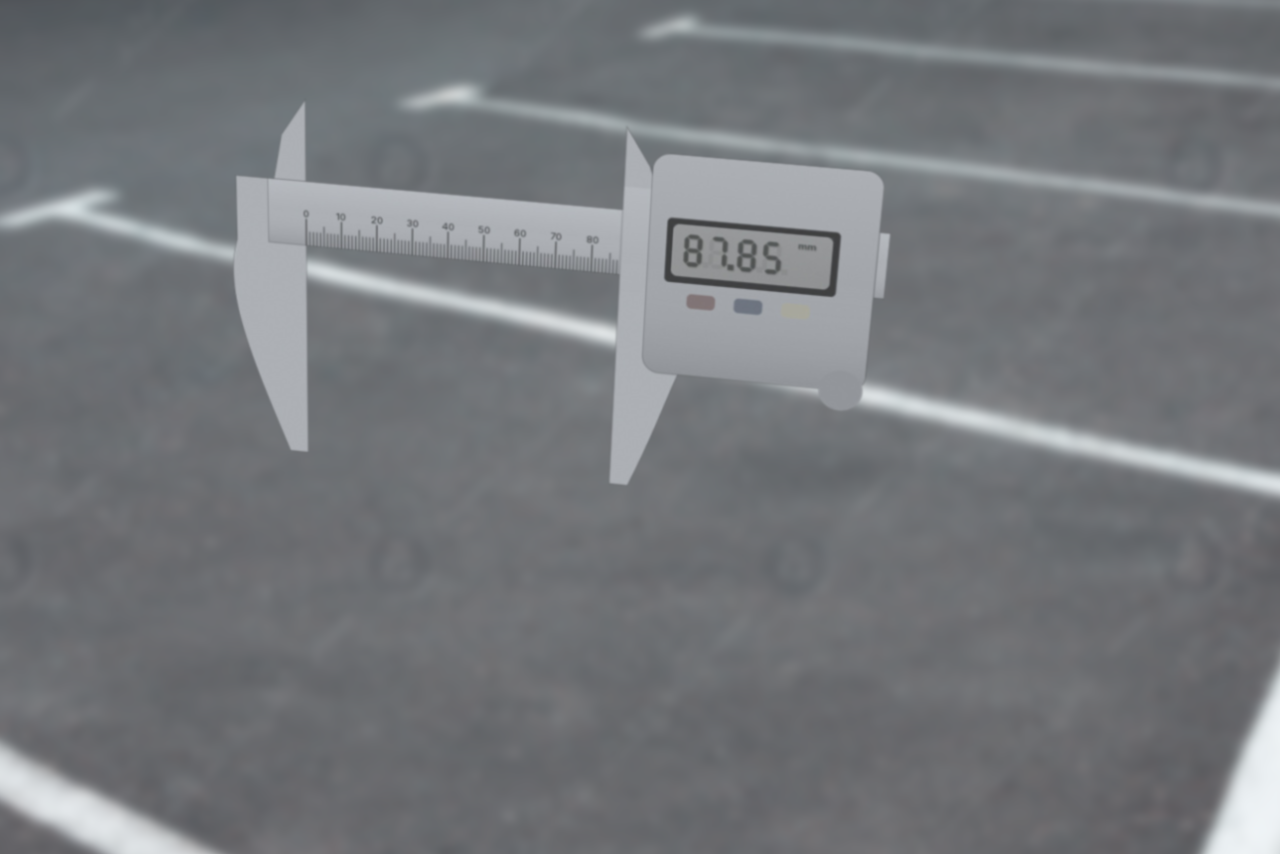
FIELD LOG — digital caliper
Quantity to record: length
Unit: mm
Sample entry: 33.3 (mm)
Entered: 87.85 (mm)
